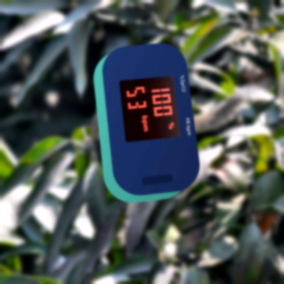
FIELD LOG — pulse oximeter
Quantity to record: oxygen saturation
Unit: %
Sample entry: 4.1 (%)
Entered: 100 (%)
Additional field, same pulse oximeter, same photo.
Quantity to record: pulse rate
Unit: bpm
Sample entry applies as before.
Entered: 53 (bpm)
